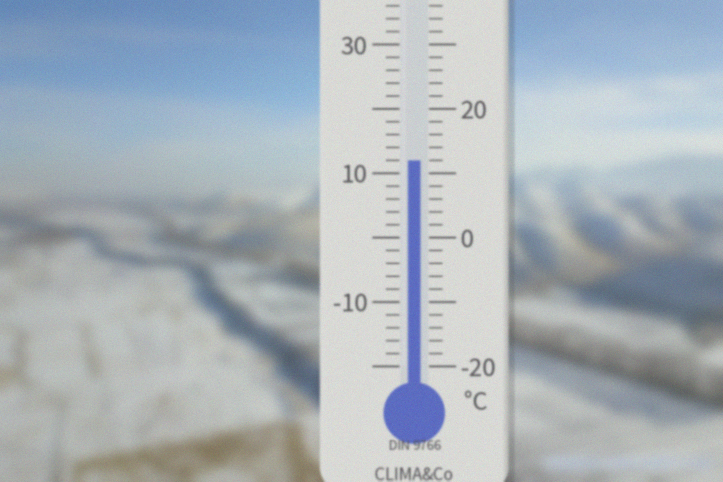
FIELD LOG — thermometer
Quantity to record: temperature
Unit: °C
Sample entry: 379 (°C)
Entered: 12 (°C)
